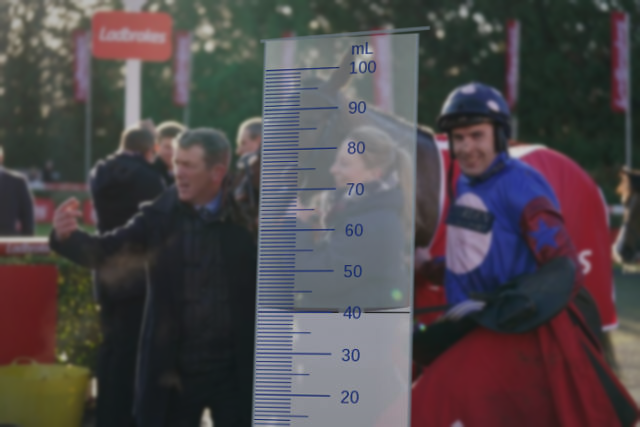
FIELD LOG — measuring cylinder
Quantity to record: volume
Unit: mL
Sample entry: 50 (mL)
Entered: 40 (mL)
